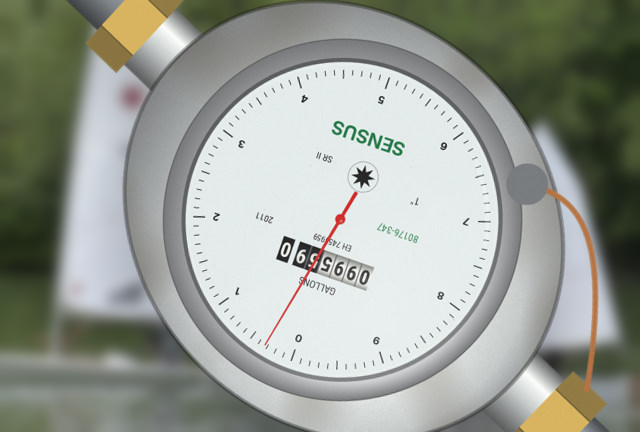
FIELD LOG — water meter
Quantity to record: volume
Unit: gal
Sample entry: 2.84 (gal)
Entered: 995590.3 (gal)
